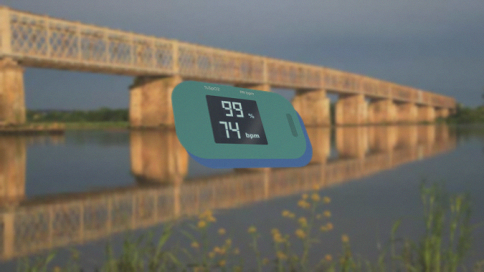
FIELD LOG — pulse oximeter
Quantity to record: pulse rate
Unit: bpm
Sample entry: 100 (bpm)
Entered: 74 (bpm)
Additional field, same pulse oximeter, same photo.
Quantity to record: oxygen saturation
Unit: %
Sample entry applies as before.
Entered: 99 (%)
